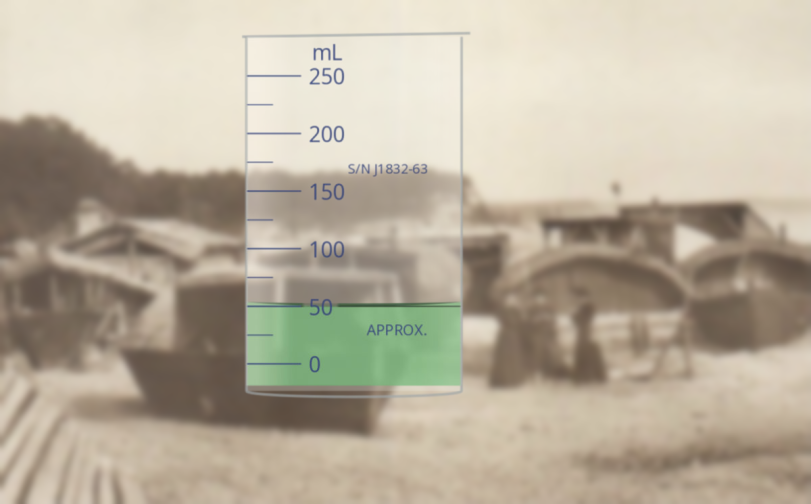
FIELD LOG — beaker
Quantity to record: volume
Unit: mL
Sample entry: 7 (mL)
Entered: 50 (mL)
